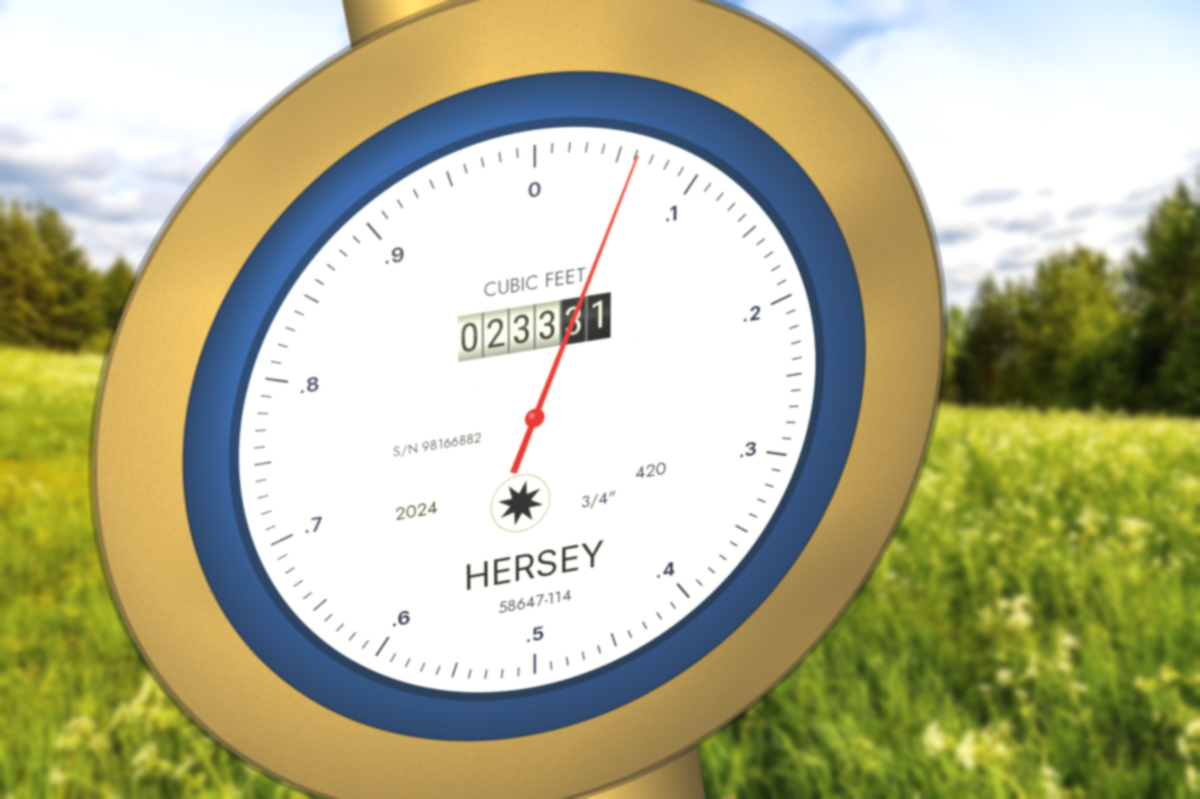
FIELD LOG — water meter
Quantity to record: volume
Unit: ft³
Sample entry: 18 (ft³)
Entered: 23331.06 (ft³)
